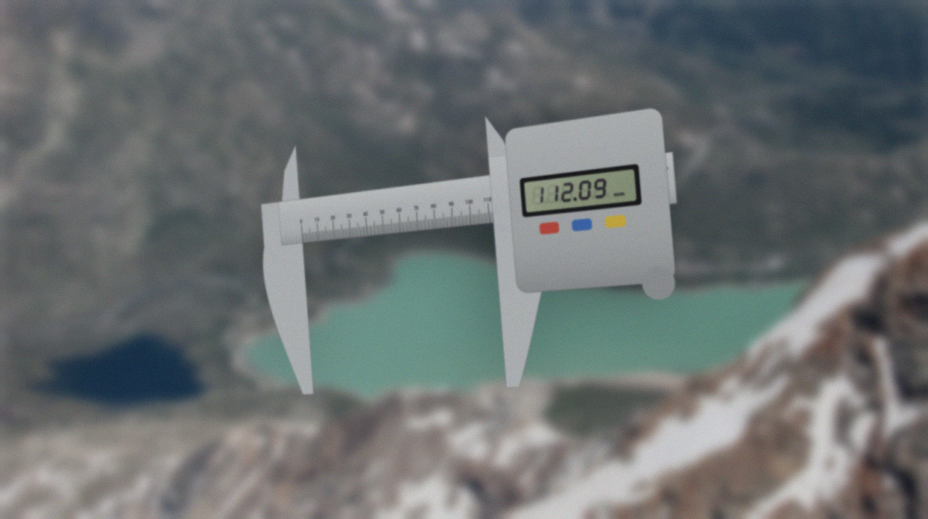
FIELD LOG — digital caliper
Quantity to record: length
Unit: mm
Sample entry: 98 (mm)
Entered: 112.09 (mm)
